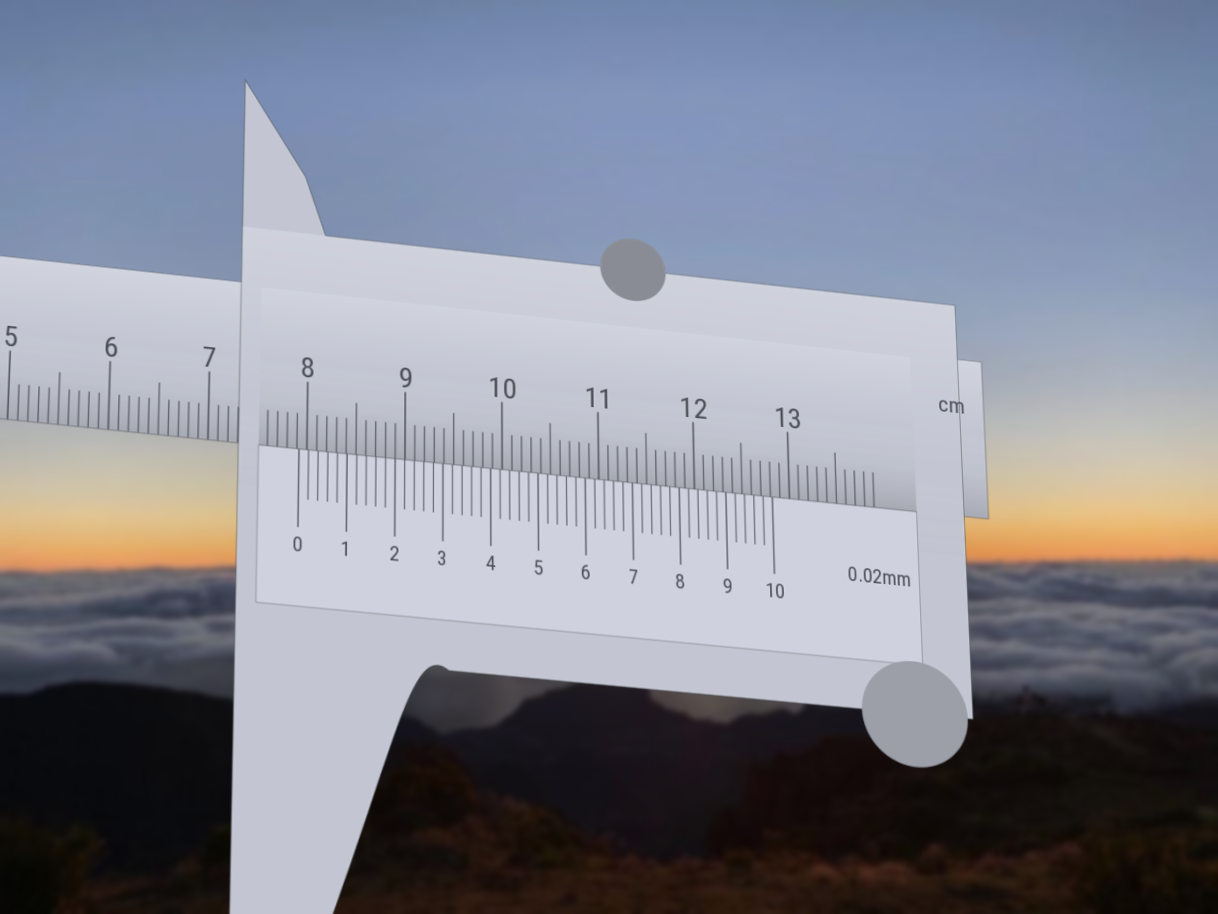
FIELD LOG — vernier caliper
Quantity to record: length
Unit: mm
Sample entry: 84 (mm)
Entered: 79.2 (mm)
